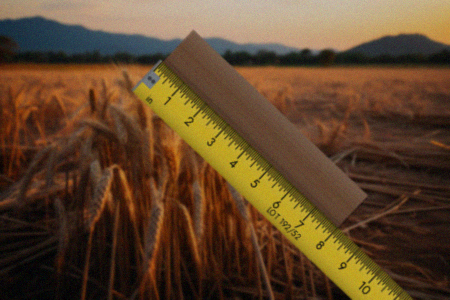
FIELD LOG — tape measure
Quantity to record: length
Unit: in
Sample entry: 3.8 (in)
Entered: 8 (in)
